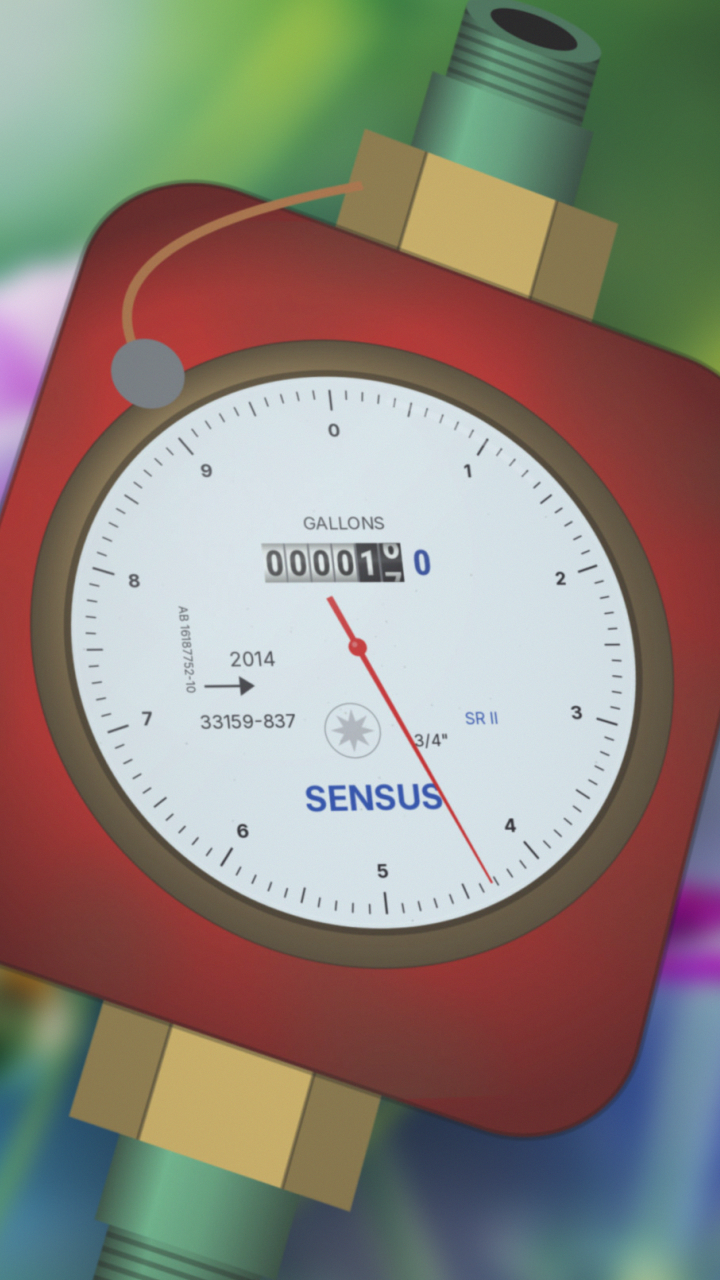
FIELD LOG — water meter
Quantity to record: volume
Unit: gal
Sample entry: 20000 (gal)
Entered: 164.3 (gal)
